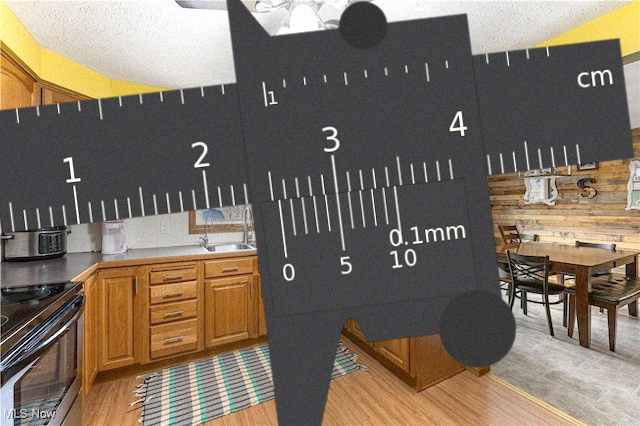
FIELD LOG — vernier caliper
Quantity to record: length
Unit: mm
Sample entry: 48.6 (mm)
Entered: 25.5 (mm)
